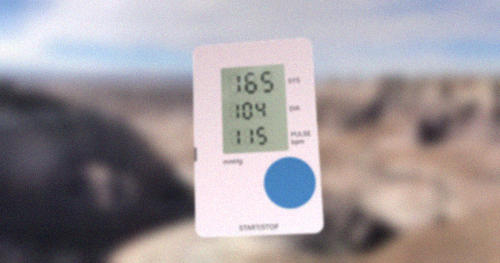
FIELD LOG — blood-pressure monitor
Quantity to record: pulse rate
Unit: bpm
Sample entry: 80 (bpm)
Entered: 115 (bpm)
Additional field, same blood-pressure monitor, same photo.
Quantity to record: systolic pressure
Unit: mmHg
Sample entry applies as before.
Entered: 165 (mmHg)
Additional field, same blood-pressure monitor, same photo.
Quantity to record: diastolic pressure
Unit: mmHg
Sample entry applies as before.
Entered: 104 (mmHg)
